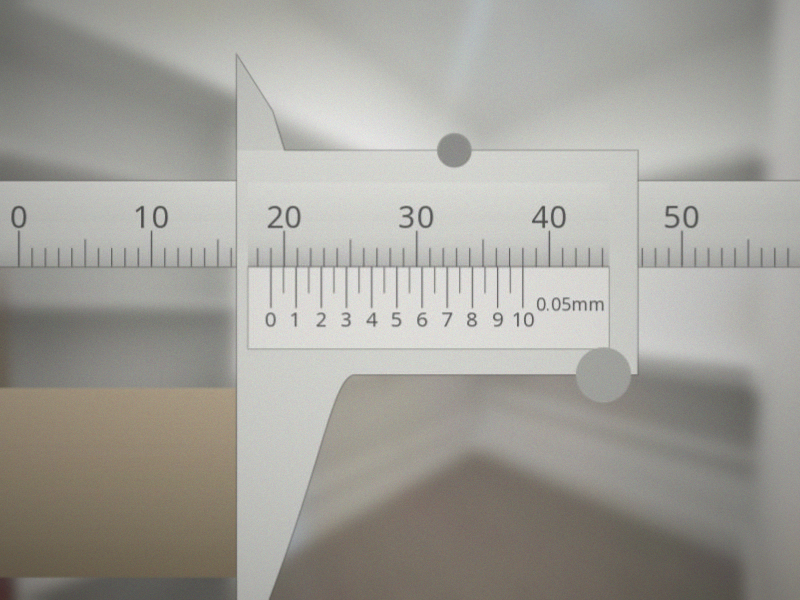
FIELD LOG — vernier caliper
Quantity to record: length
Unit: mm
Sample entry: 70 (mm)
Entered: 19.0 (mm)
